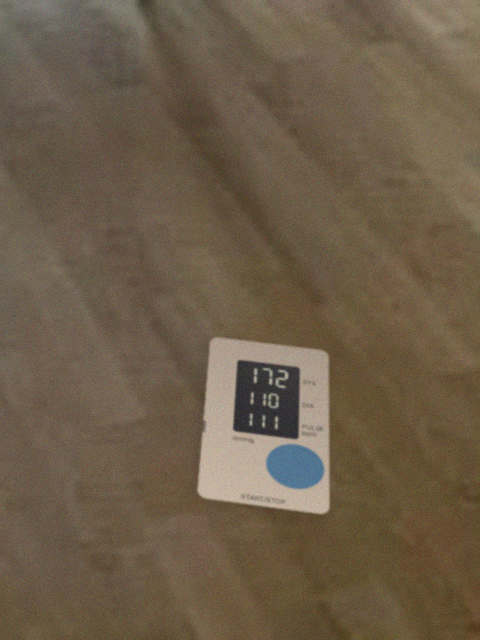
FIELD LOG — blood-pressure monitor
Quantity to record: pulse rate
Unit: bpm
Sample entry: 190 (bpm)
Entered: 111 (bpm)
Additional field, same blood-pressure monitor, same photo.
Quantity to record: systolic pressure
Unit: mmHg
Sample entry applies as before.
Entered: 172 (mmHg)
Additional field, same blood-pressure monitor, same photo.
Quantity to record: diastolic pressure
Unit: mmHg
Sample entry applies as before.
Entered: 110 (mmHg)
